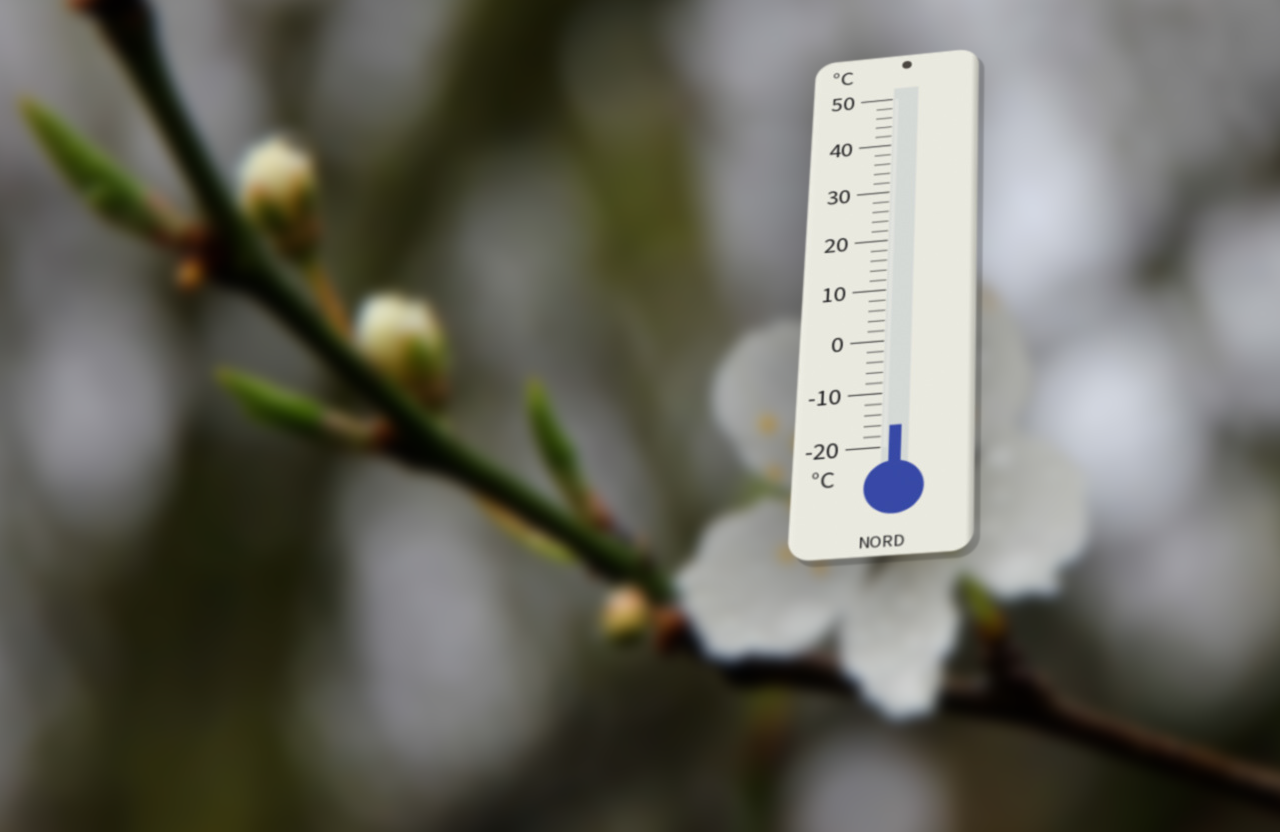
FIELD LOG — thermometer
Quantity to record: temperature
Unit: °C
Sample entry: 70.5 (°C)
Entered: -16 (°C)
